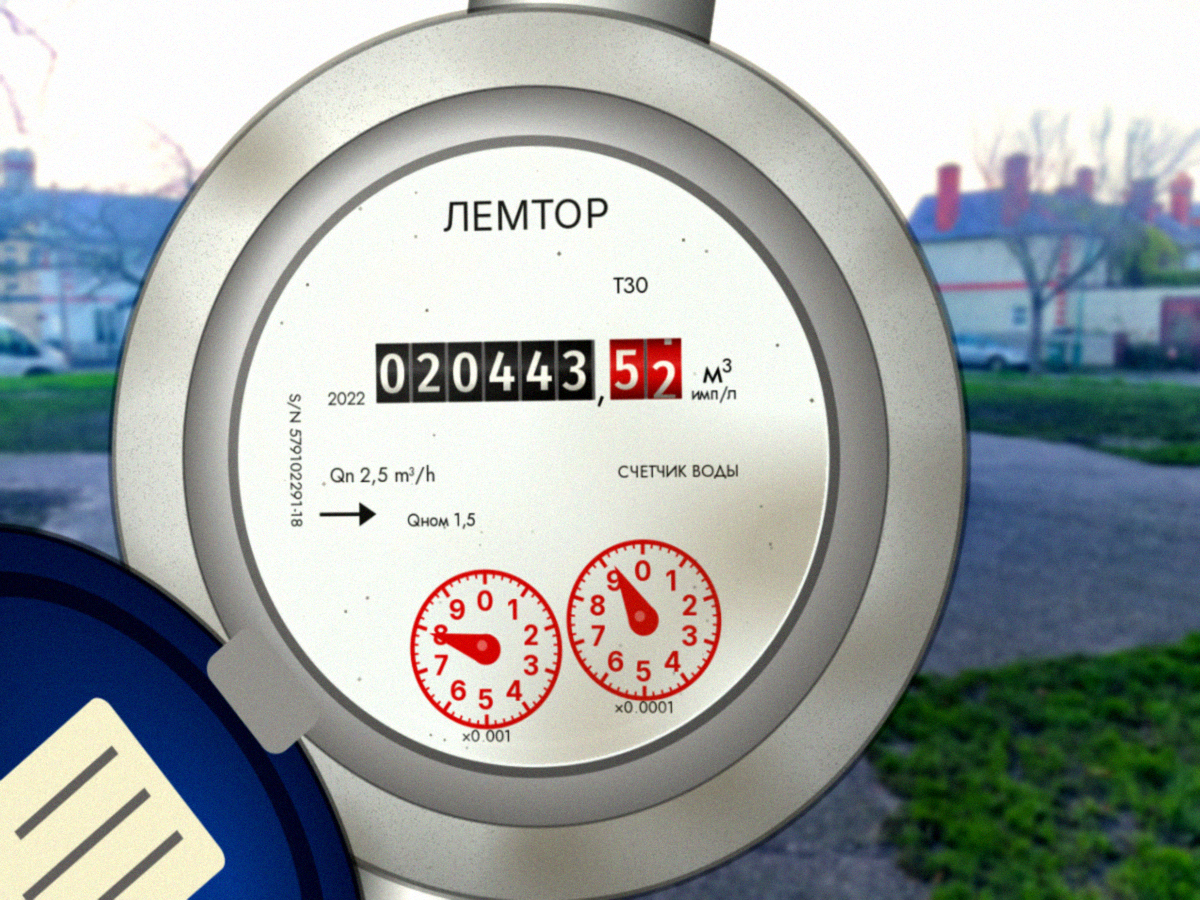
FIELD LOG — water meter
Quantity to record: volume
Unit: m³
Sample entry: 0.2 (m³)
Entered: 20443.5179 (m³)
